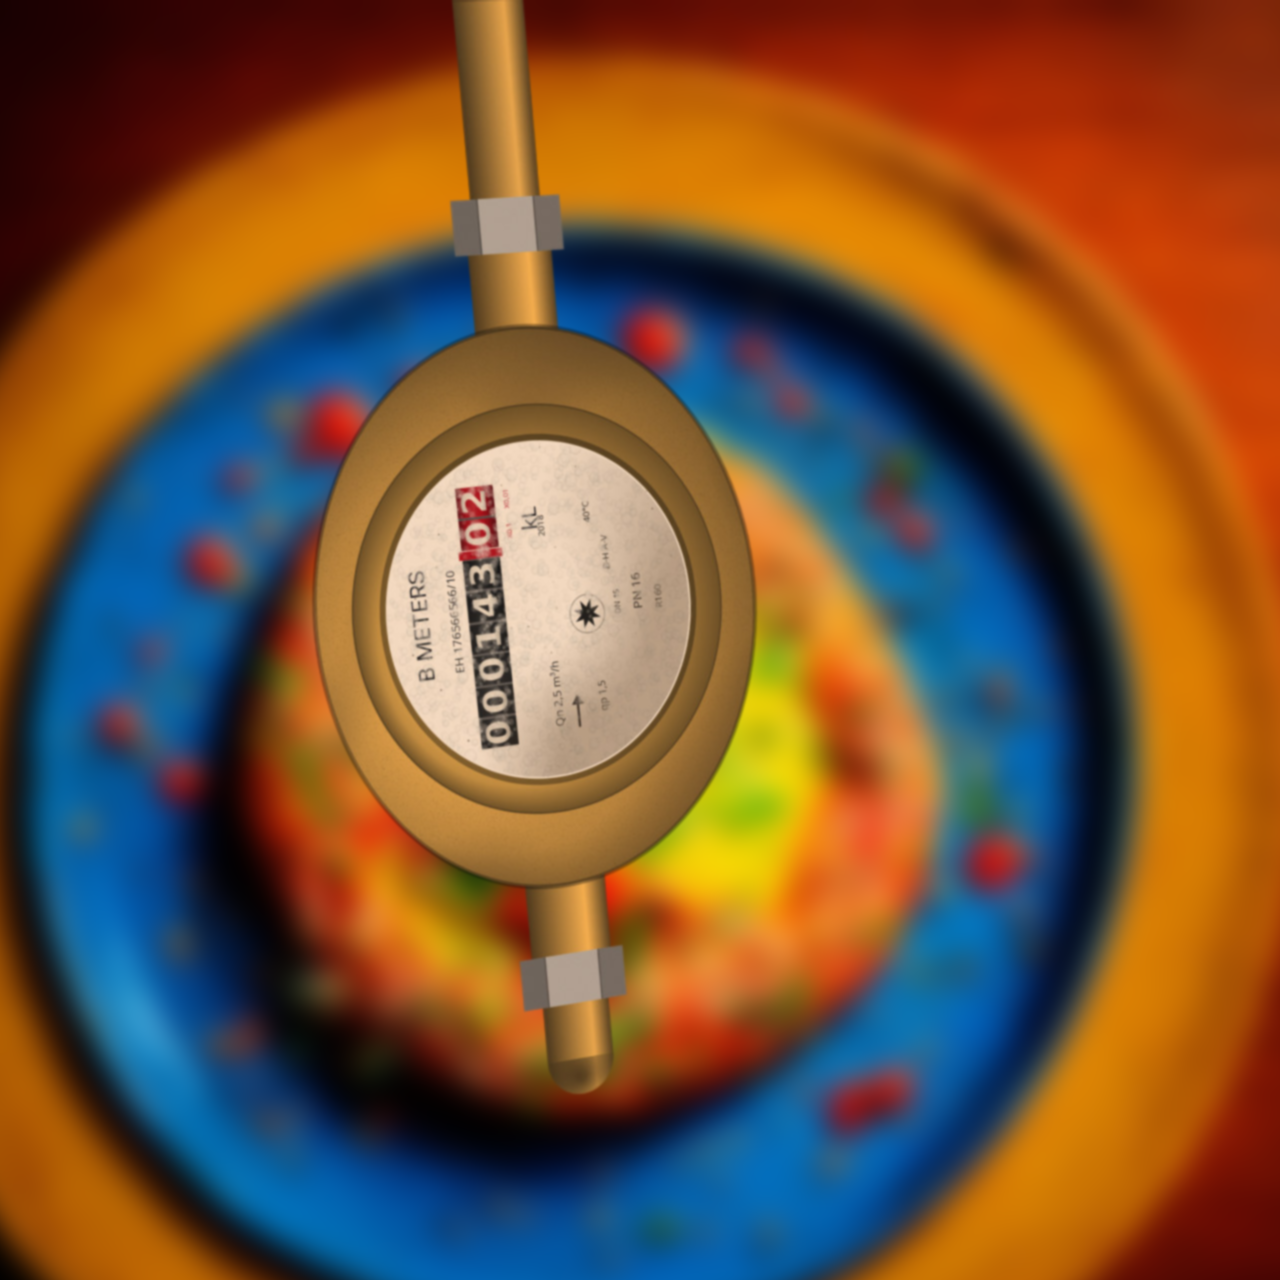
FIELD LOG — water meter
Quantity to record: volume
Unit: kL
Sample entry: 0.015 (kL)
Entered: 143.02 (kL)
